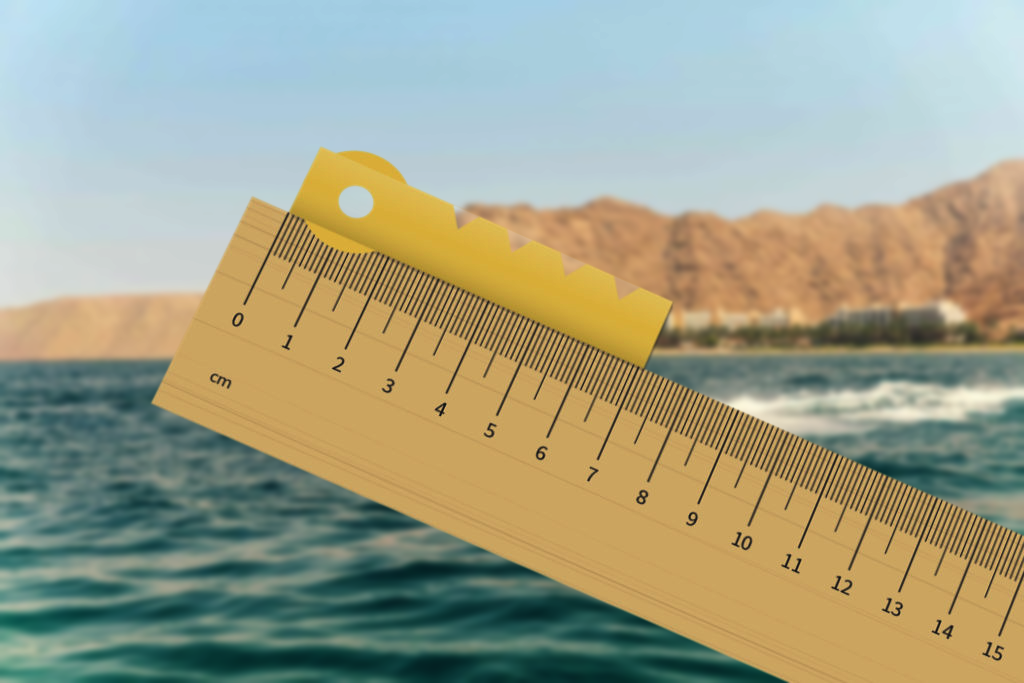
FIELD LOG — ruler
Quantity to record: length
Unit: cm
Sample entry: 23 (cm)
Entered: 7.1 (cm)
